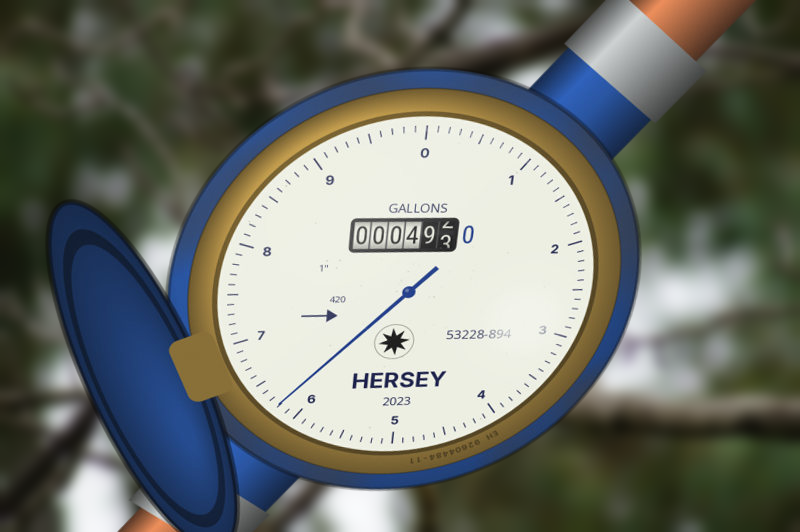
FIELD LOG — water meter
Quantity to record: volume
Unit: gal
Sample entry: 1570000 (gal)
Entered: 4926.2 (gal)
